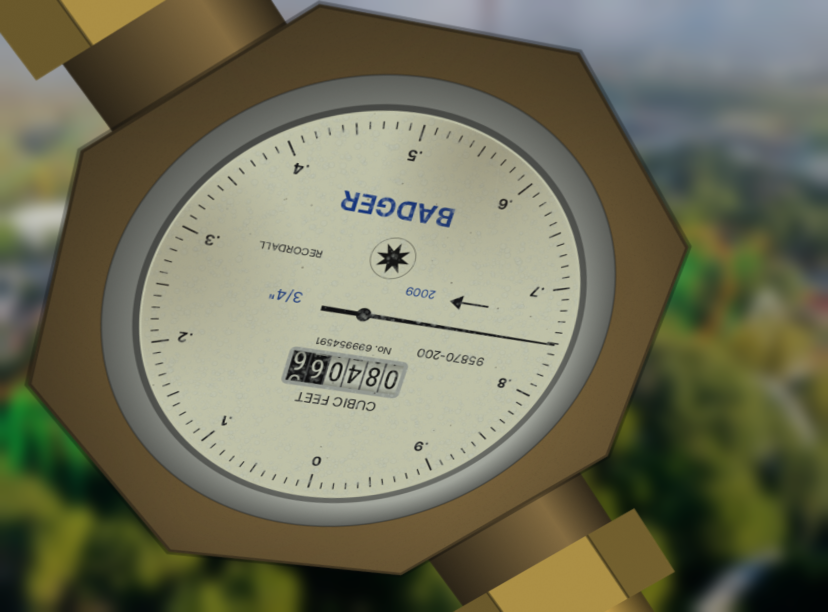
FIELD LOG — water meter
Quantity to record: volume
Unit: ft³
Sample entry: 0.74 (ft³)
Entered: 84065.75 (ft³)
